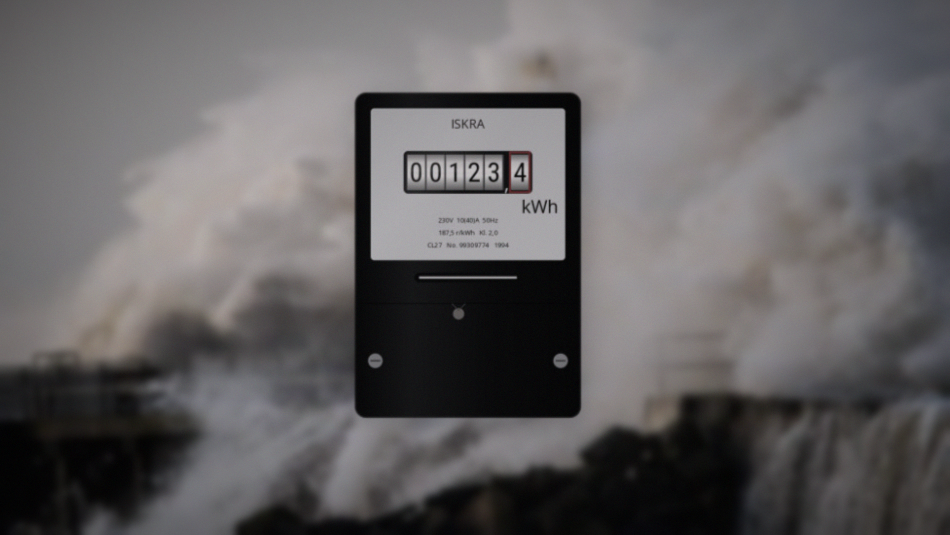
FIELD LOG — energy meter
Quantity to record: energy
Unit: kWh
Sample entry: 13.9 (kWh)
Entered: 123.4 (kWh)
